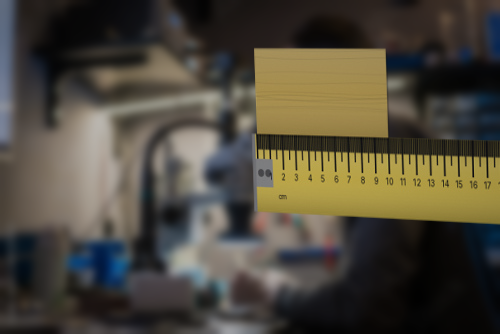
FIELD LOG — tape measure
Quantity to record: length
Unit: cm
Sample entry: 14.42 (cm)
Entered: 10 (cm)
